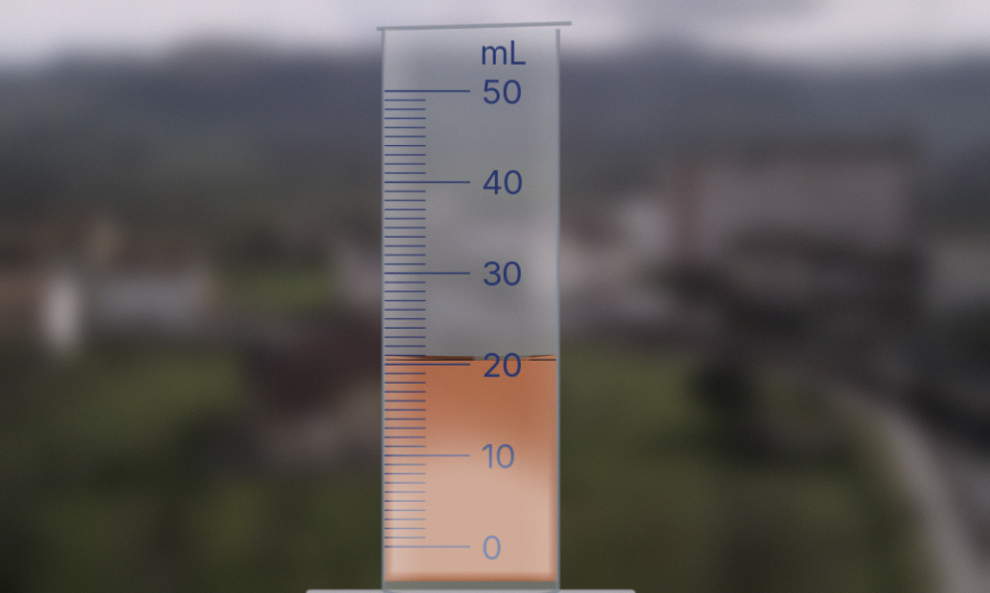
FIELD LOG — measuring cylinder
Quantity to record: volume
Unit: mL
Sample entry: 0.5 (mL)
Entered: 20.5 (mL)
